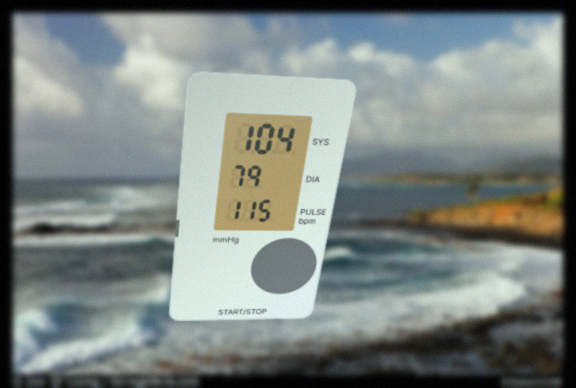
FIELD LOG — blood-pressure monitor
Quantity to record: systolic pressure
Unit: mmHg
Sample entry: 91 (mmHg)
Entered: 104 (mmHg)
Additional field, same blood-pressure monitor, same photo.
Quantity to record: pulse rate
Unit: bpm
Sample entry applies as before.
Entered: 115 (bpm)
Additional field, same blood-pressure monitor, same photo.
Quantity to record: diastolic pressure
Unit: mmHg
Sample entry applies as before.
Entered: 79 (mmHg)
